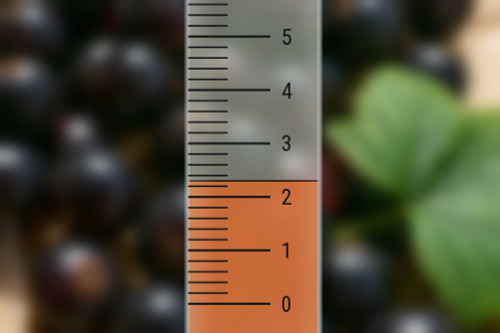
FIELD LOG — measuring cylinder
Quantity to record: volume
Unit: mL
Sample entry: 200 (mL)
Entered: 2.3 (mL)
